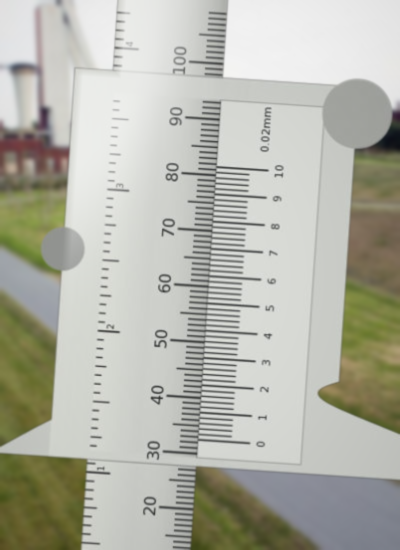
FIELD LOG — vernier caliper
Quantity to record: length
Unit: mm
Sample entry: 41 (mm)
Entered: 32.5 (mm)
